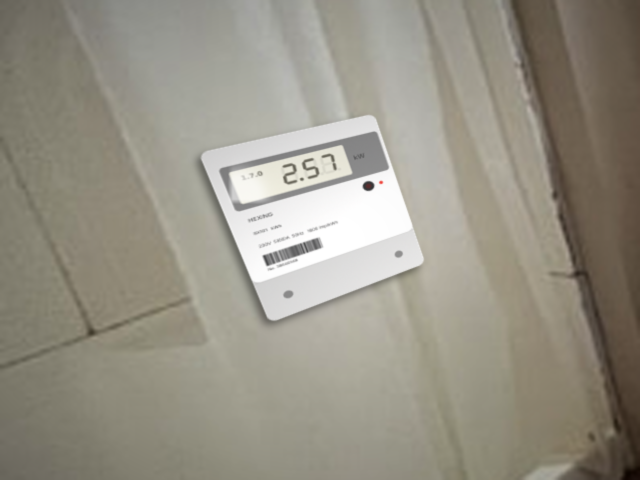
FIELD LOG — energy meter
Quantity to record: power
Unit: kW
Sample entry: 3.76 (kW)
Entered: 2.57 (kW)
